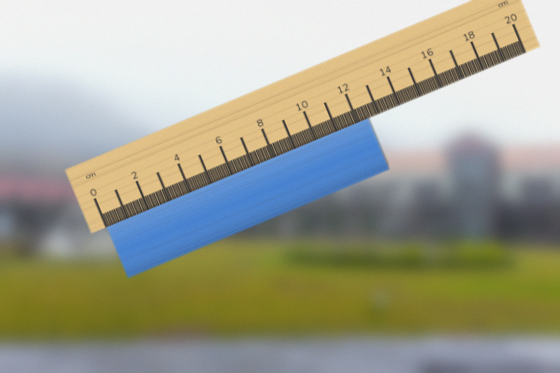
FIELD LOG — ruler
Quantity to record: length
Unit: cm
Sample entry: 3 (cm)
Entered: 12.5 (cm)
